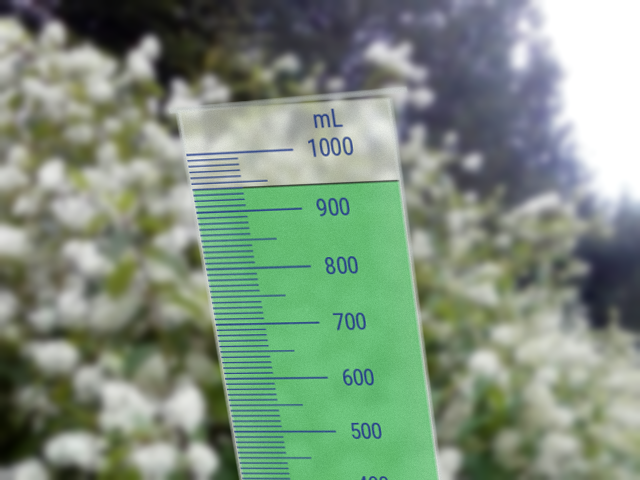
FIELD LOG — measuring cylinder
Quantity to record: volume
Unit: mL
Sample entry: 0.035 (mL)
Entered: 940 (mL)
